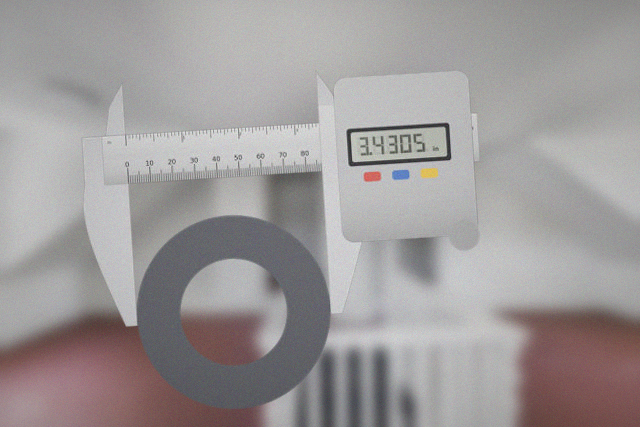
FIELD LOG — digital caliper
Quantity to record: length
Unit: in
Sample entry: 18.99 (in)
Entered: 3.4305 (in)
